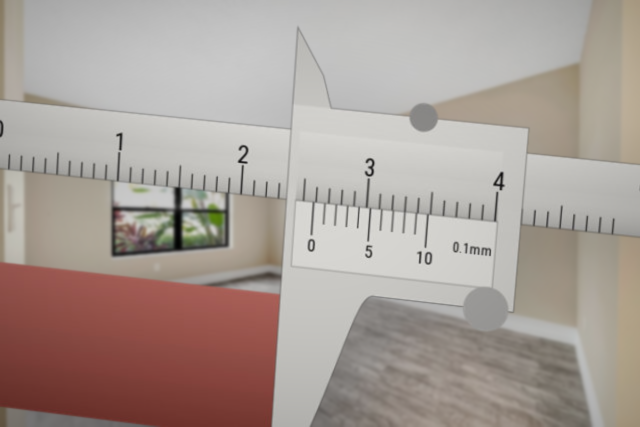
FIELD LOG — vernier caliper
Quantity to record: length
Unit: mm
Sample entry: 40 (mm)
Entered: 25.8 (mm)
